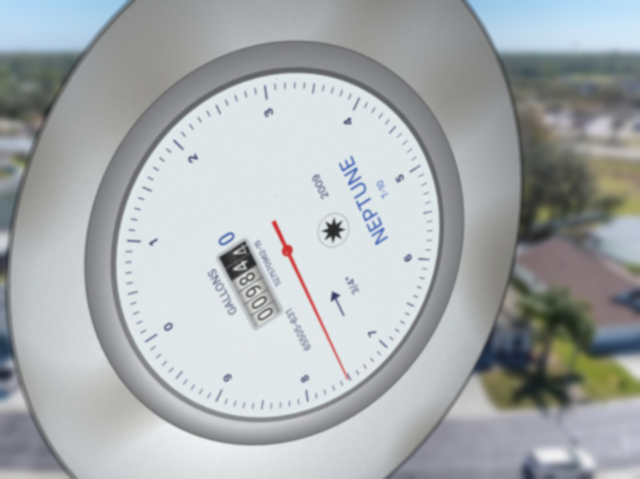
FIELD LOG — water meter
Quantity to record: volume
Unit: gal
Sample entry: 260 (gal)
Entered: 98437.5 (gal)
